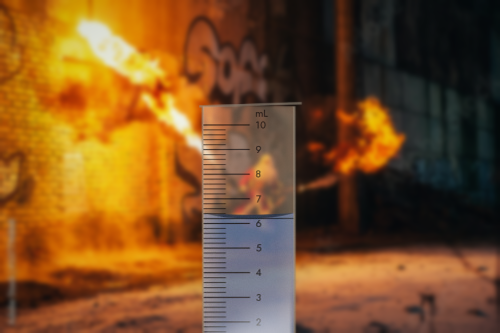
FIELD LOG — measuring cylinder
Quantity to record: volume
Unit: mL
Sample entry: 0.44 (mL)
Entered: 6.2 (mL)
